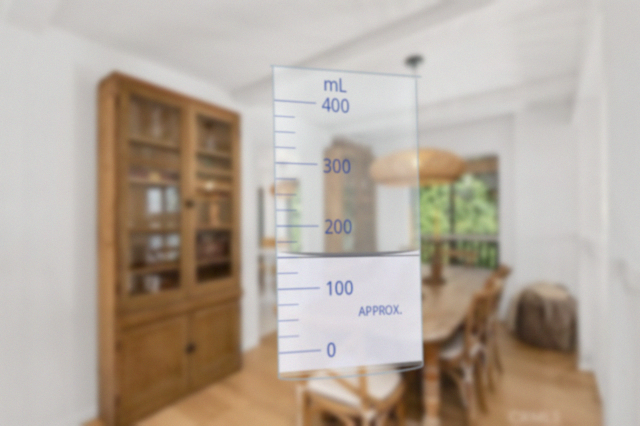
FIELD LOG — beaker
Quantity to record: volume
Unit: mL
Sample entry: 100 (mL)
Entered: 150 (mL)
